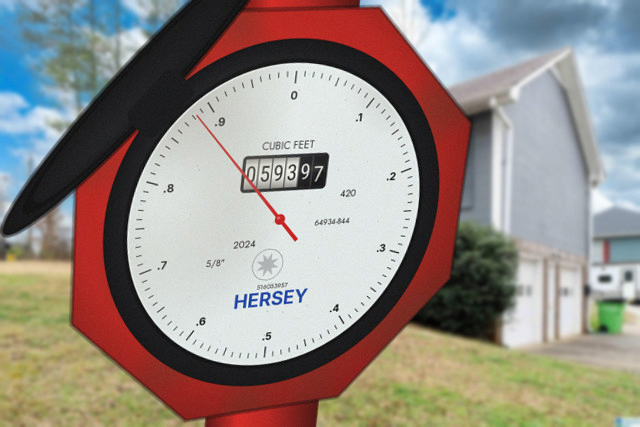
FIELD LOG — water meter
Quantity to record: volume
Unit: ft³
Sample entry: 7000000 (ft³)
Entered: 59396.88 (ft³)
